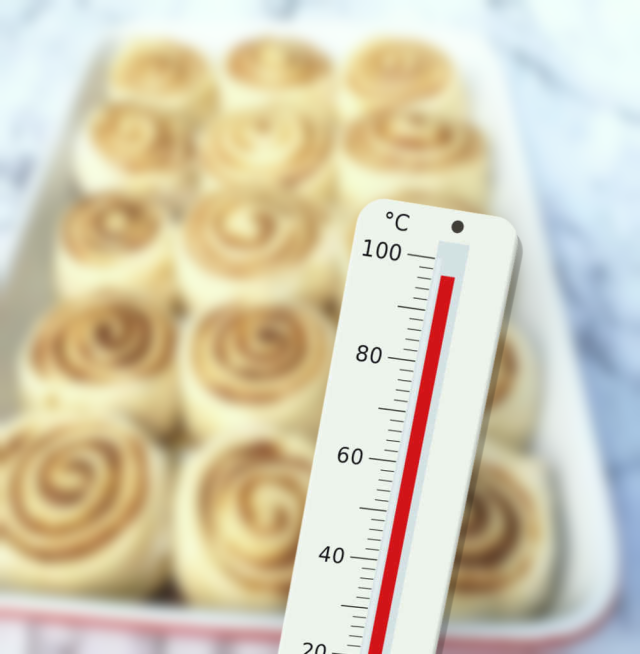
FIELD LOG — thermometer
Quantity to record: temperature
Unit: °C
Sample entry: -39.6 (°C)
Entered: 97 (°C)
